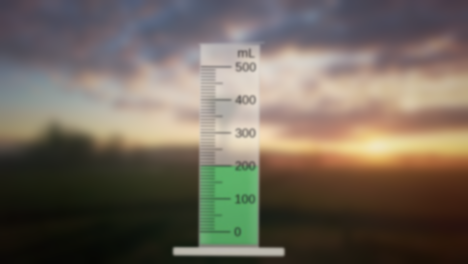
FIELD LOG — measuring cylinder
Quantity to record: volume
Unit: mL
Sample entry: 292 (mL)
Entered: 200 (mL)
